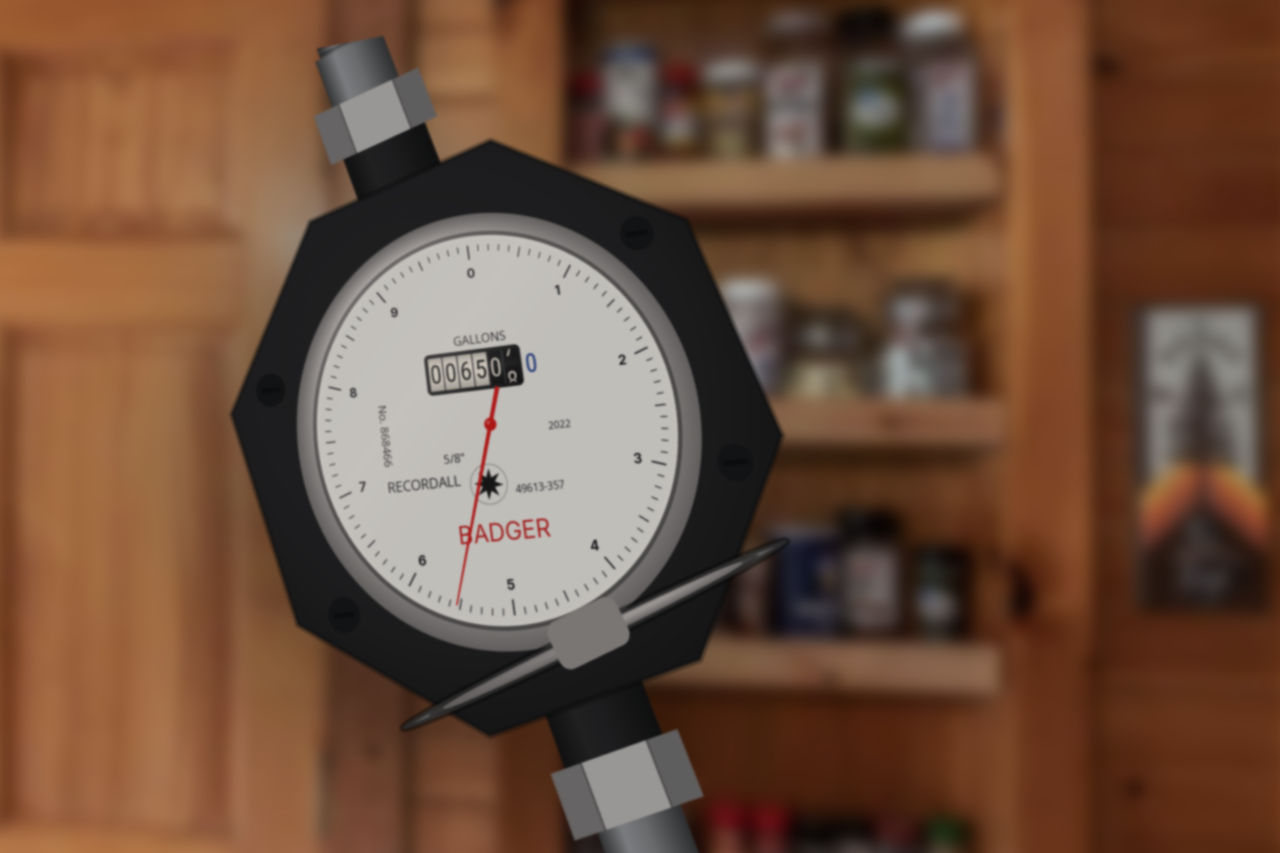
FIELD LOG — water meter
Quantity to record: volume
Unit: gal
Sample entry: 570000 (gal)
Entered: 65075.5 (gal)
